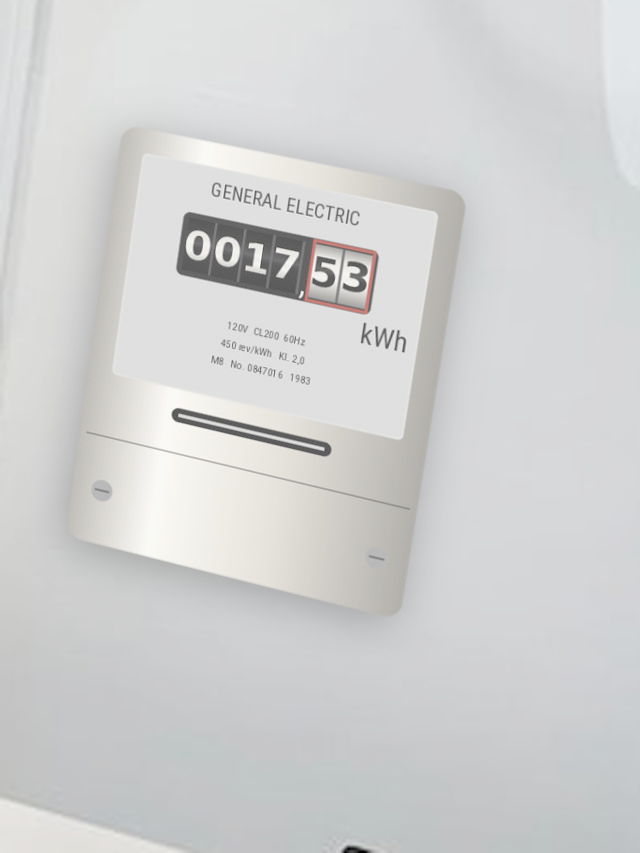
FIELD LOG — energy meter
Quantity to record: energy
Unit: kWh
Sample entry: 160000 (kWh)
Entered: 17.53 (kWh)
